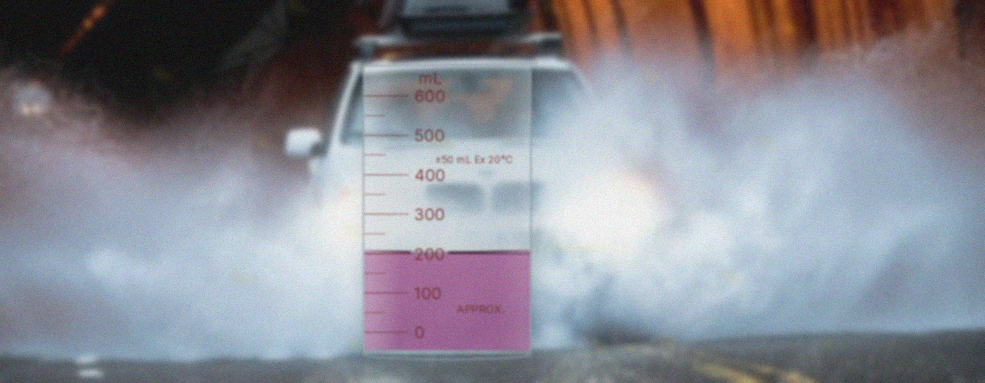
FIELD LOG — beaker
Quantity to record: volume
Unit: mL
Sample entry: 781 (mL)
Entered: 200 (mL)
